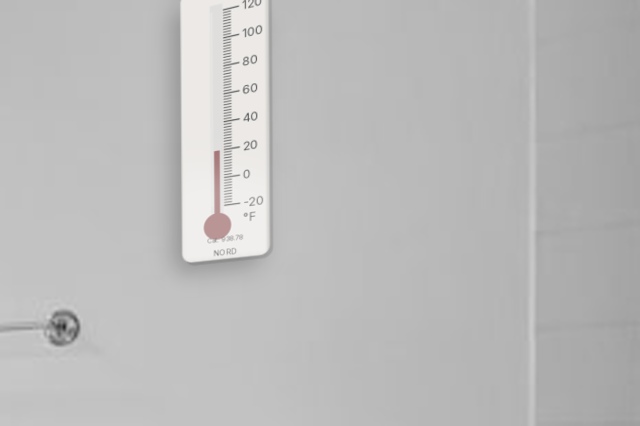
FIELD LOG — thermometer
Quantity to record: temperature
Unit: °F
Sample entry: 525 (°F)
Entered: 20 (°F)
